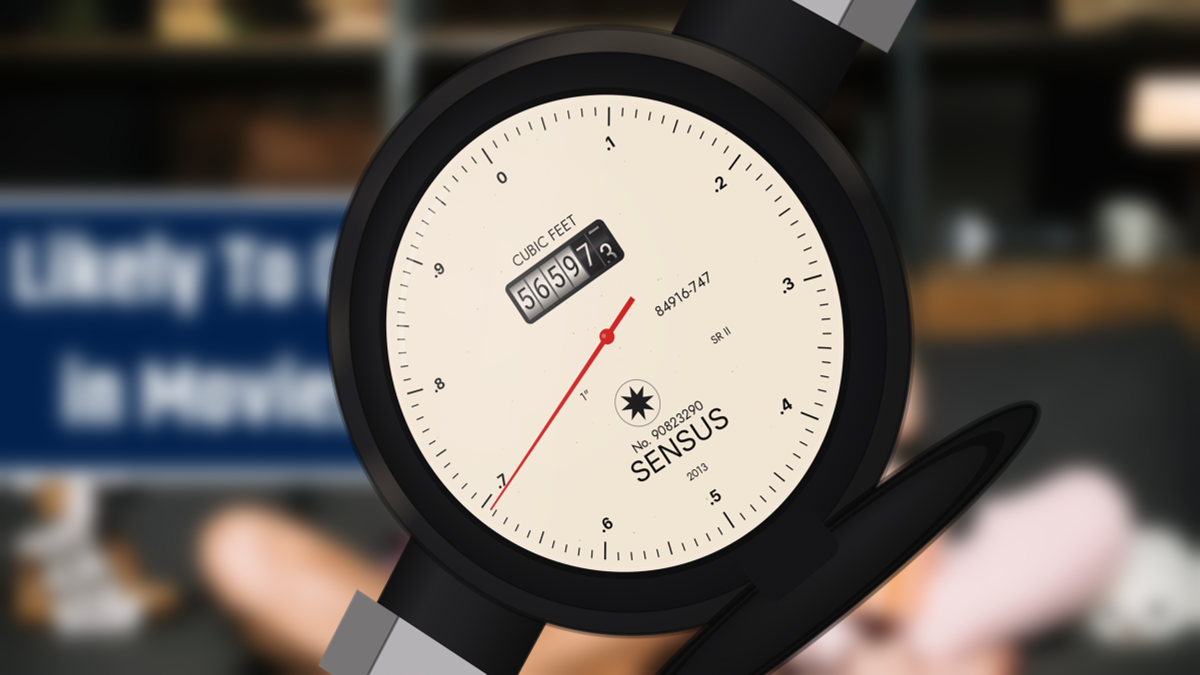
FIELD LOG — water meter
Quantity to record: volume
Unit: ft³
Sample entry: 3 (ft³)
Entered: 565972.69 (ft³)
